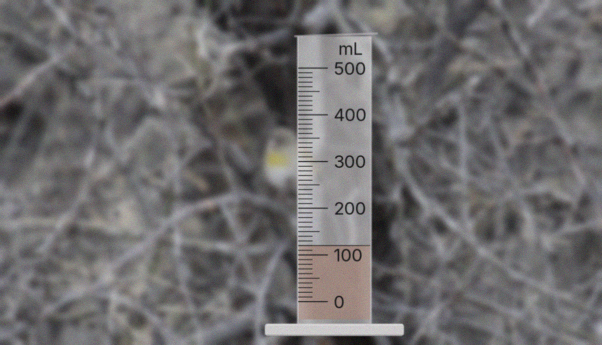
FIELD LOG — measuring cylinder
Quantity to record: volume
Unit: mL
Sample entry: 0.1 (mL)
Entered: 120 (mL)
